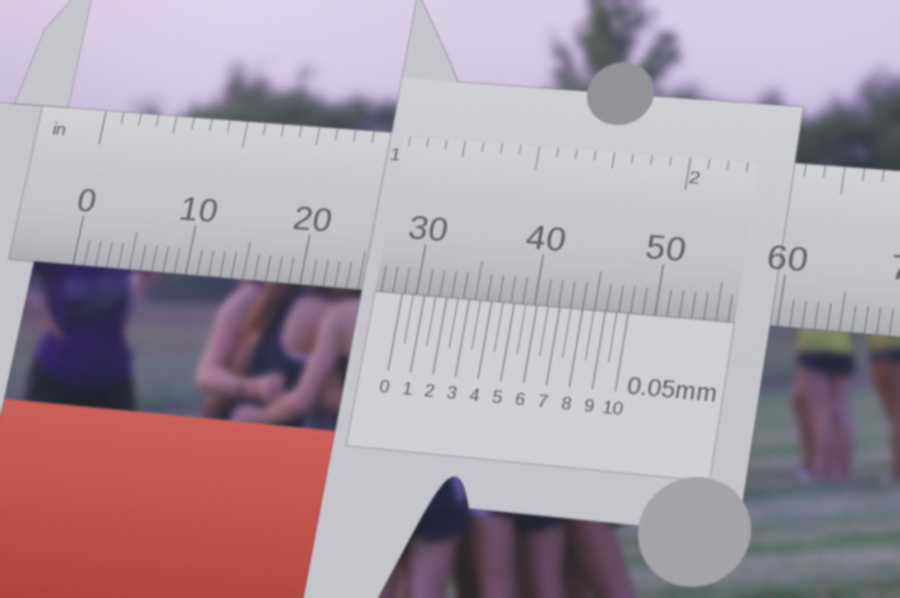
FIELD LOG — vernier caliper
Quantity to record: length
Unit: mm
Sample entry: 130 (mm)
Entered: 28.8 (mm)
